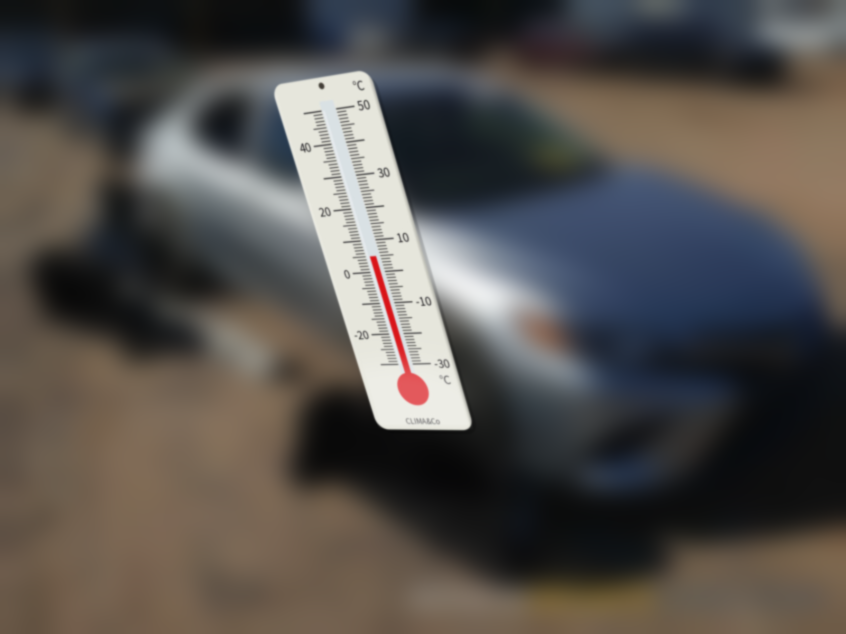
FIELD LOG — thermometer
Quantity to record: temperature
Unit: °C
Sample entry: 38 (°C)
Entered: 5 (°C)
